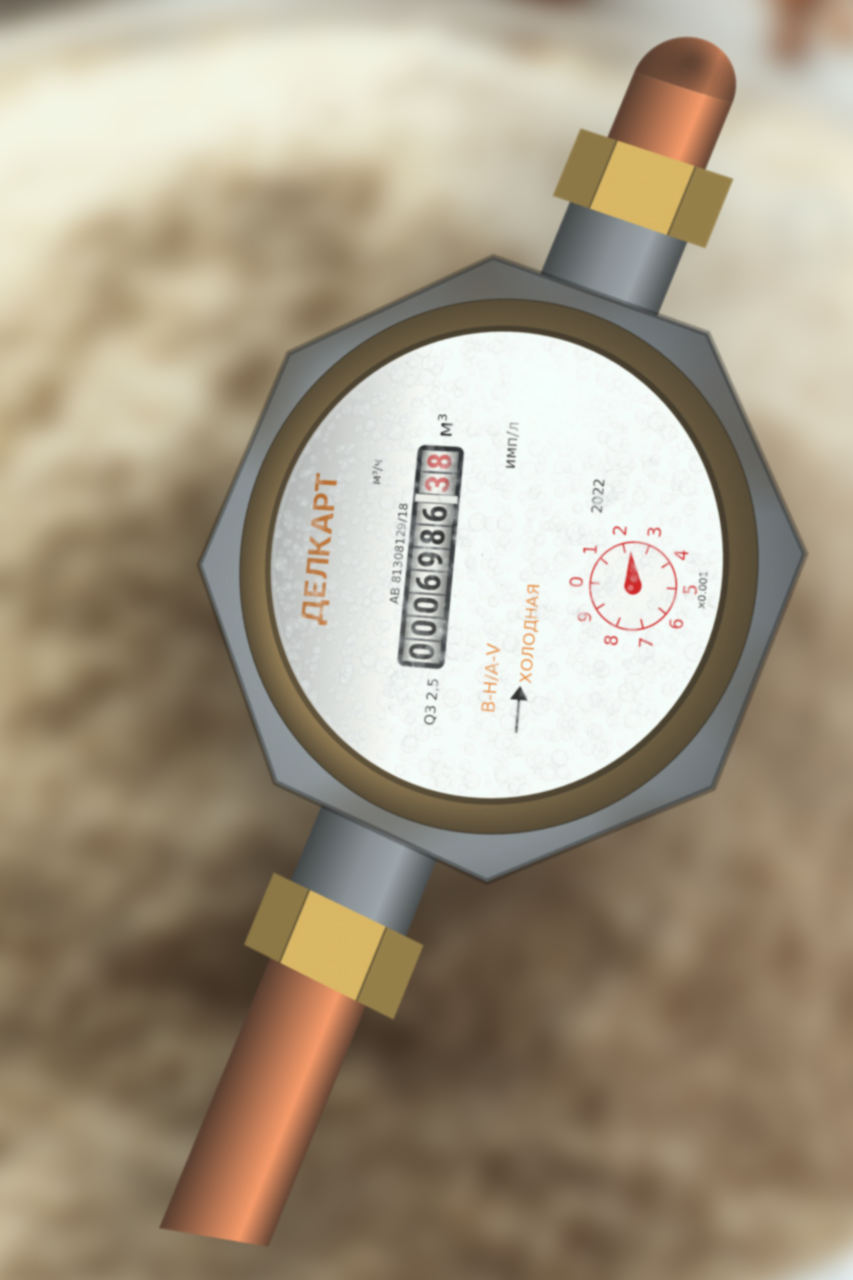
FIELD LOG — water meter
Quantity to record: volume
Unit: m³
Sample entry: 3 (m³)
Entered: 6986.382 (m³)
